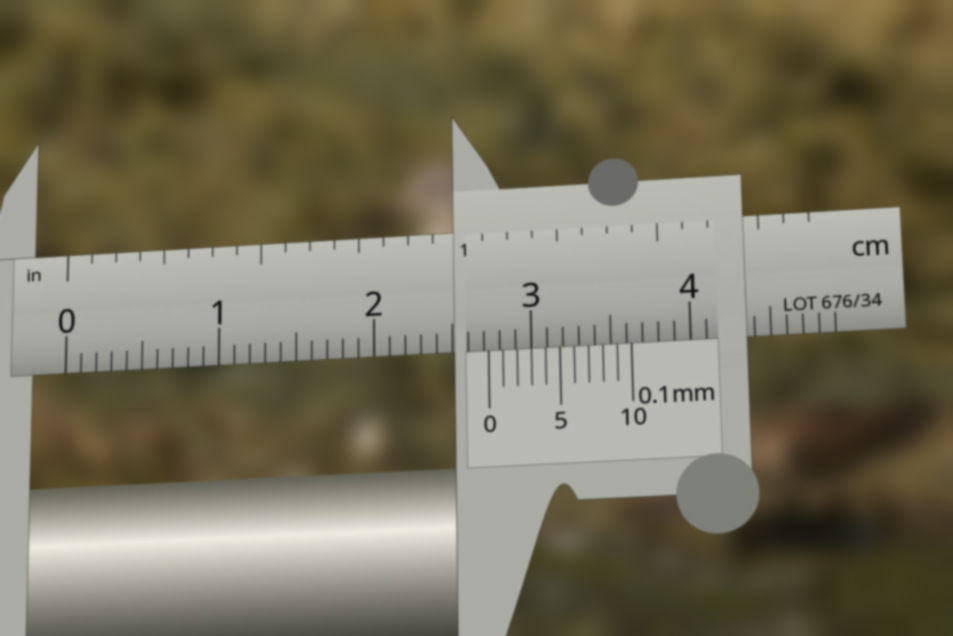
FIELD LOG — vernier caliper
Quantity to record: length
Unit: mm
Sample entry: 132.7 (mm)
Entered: 27.3 (mm)
